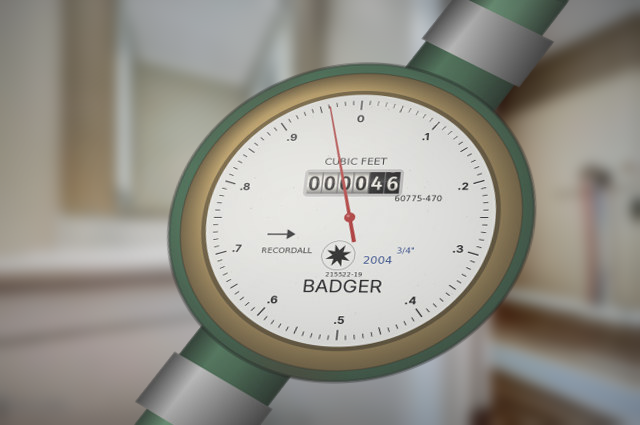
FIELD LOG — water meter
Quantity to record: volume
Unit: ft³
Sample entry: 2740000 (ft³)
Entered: 45.96 (ft³)
